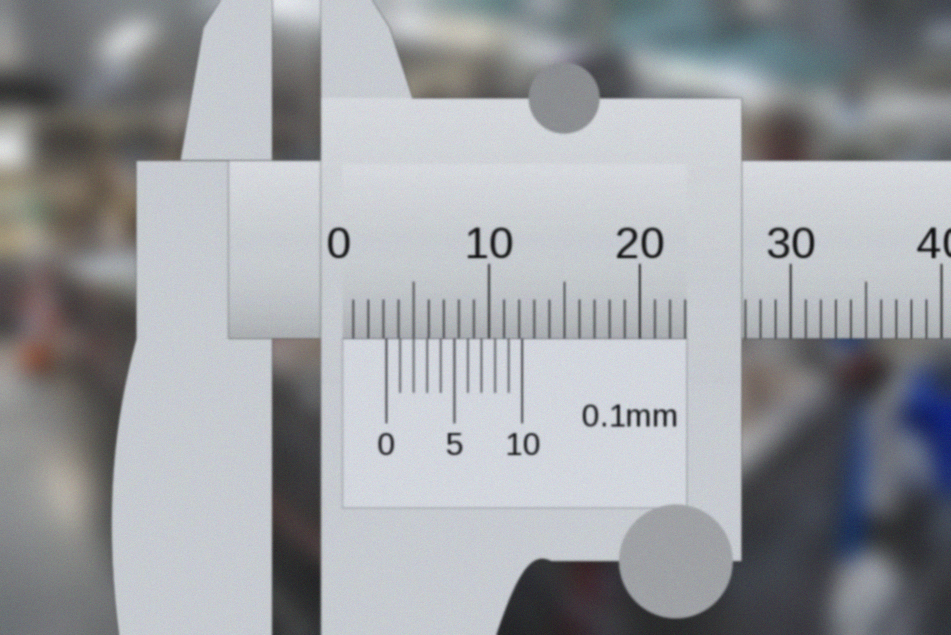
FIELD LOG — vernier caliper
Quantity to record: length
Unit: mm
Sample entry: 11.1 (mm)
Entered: 3.2 (mm)
